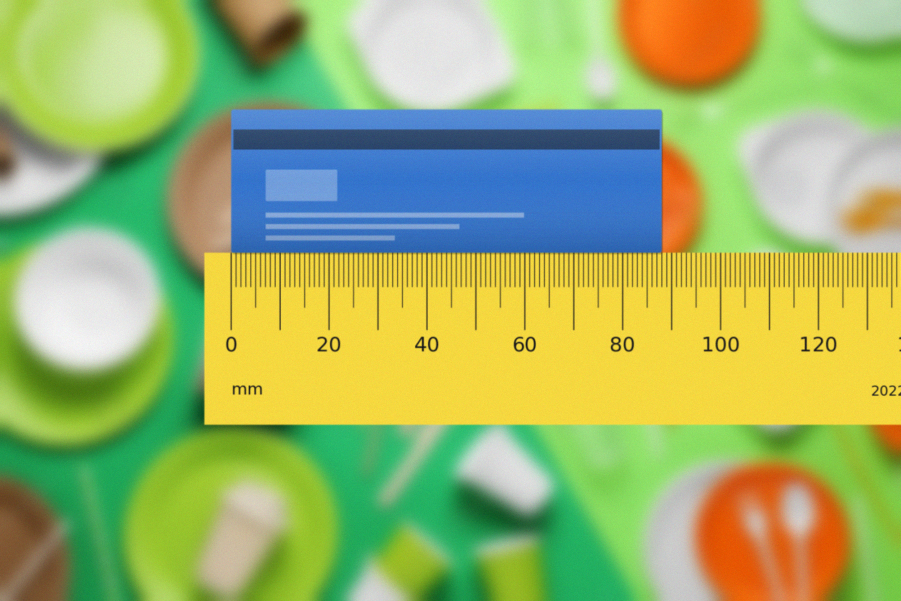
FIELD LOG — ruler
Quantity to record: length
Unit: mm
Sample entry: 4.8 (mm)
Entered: 88 (mm)
